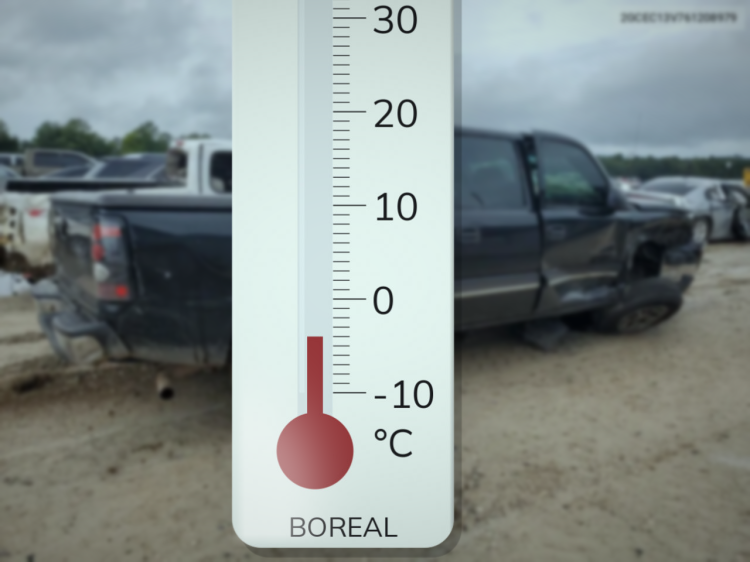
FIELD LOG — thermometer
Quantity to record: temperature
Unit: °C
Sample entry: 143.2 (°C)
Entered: -4 (°C)
